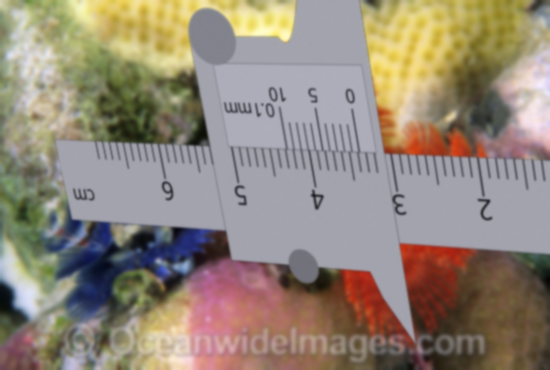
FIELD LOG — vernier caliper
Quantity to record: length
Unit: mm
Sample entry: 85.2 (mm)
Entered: 33.8 (mm)
